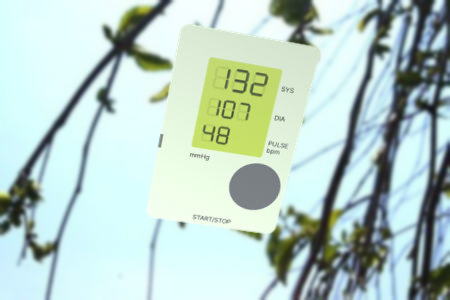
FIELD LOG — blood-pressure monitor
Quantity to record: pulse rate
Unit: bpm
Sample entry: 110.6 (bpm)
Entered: 48 (bpm)
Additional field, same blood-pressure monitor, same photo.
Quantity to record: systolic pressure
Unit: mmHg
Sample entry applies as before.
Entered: 132 (mmHg)
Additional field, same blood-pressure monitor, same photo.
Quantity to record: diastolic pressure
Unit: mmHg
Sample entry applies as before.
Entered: 107 (mmHg)
